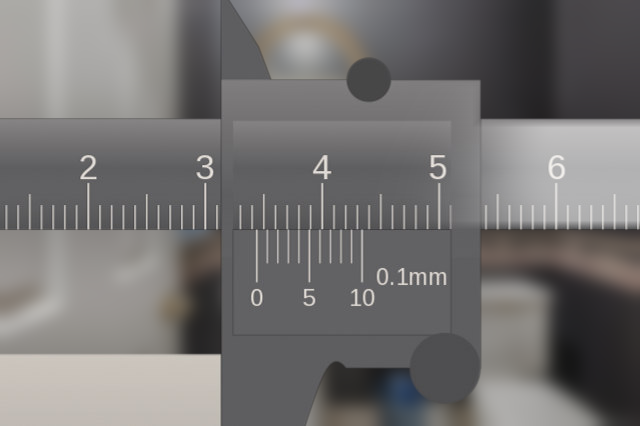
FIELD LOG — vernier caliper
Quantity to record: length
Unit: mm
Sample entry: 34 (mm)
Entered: 34.4 (mm)
